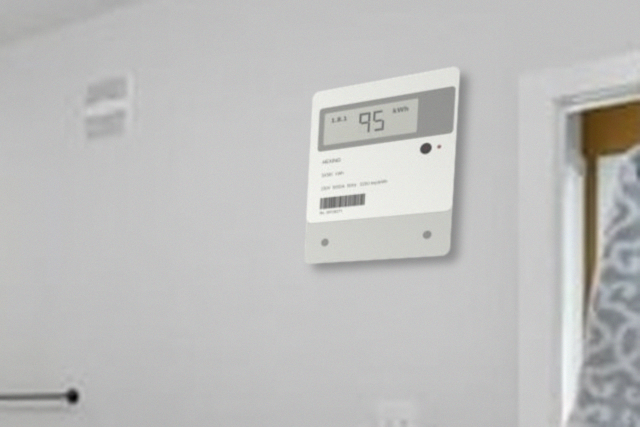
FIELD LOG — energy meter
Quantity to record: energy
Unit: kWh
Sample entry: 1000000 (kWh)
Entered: 95 (kWh)
